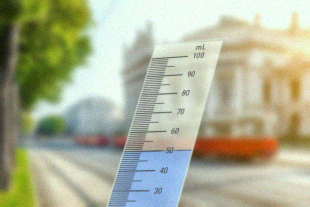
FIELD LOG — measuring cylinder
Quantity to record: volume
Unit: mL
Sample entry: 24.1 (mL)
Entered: 50 (mL)
